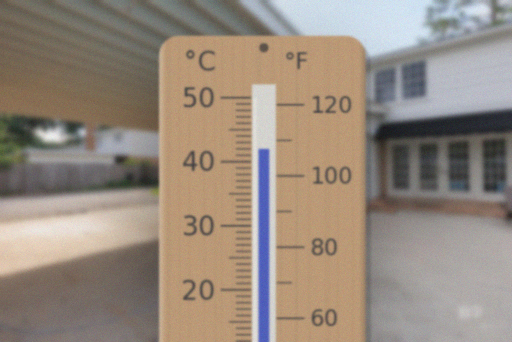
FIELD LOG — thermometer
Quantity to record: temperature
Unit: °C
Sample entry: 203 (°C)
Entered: 42 (°C)
